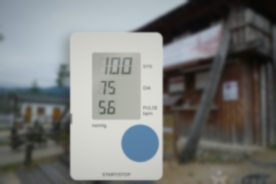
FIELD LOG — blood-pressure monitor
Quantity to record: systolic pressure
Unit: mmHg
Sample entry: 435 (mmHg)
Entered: 100 (mmHg)
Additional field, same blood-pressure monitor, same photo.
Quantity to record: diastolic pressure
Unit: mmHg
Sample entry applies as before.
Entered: 75 (mmHg)
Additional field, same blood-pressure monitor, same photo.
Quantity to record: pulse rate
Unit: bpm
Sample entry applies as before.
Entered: 56 (bpm)
